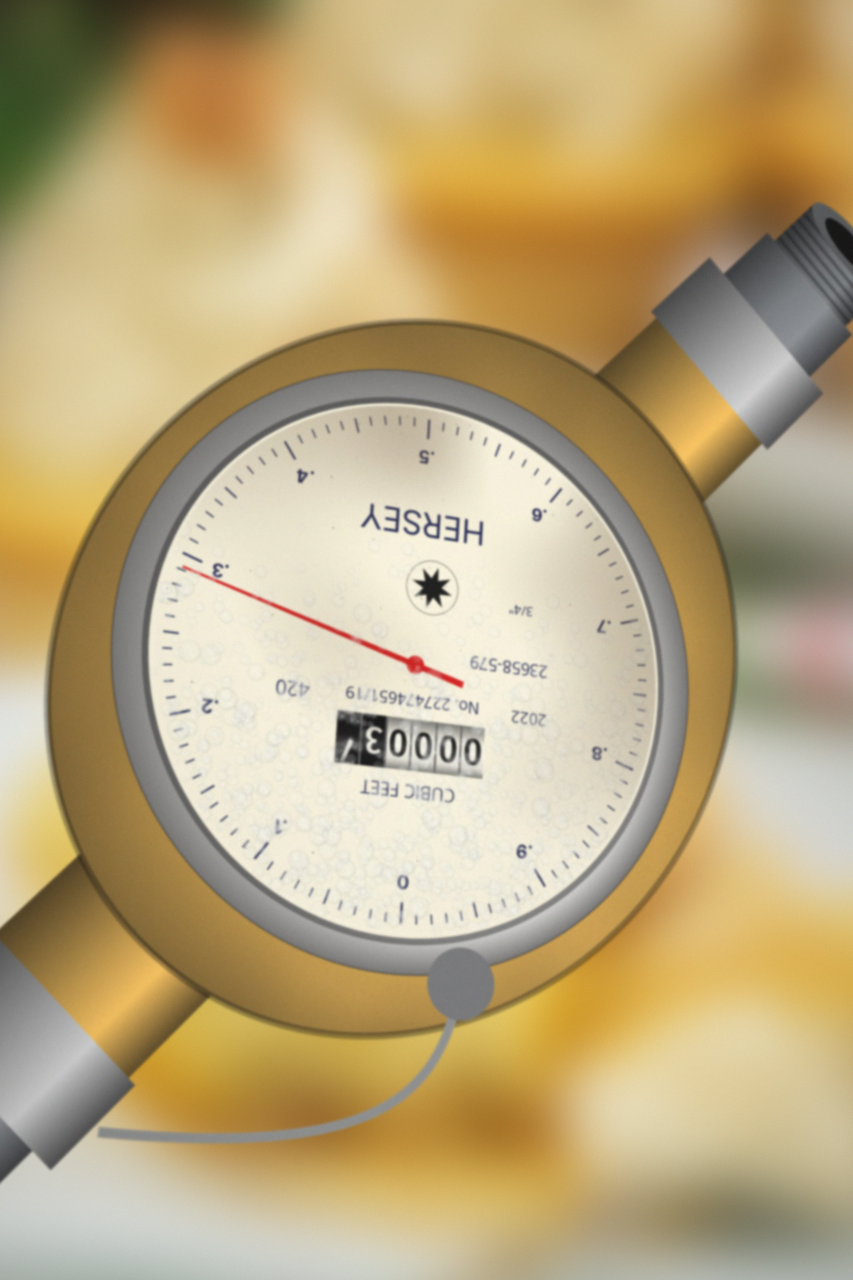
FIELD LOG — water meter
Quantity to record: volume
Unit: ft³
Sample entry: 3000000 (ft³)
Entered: 37.29 (ft³)
